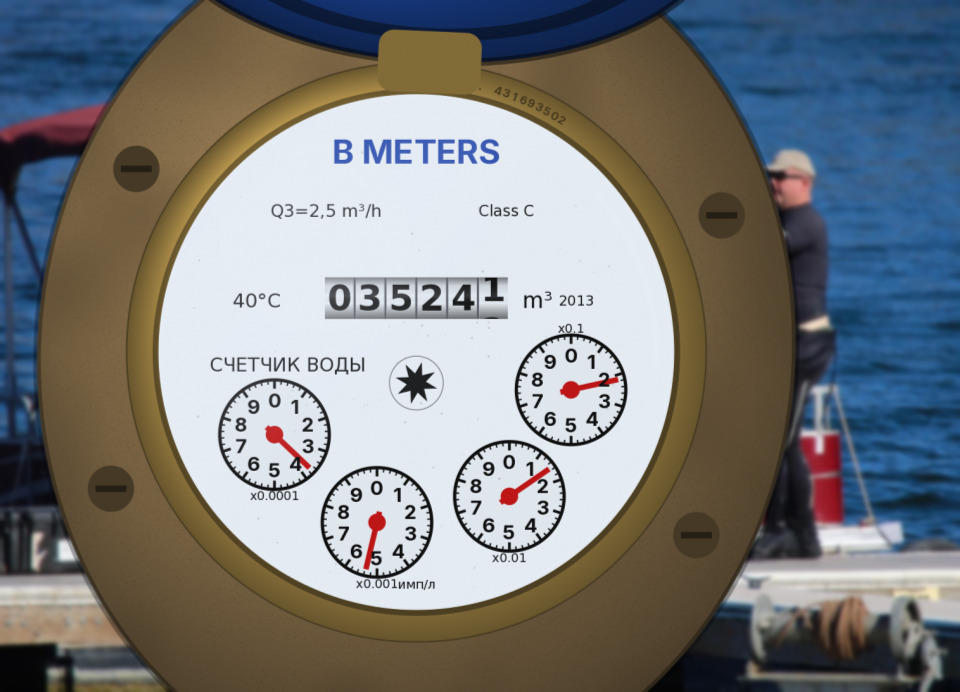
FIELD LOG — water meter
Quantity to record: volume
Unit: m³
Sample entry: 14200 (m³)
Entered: 35241.2153 (m³)
